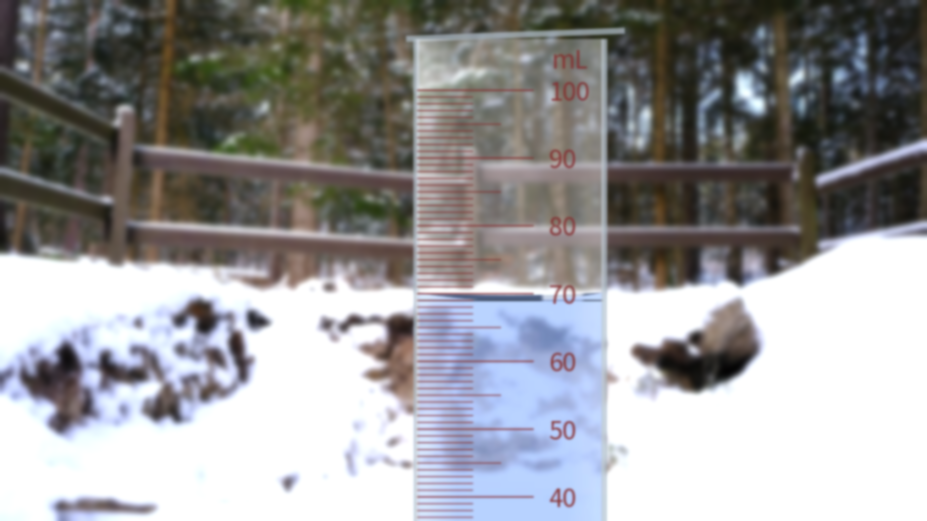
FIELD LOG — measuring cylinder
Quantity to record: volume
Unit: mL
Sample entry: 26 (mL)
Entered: 69 (mL)
